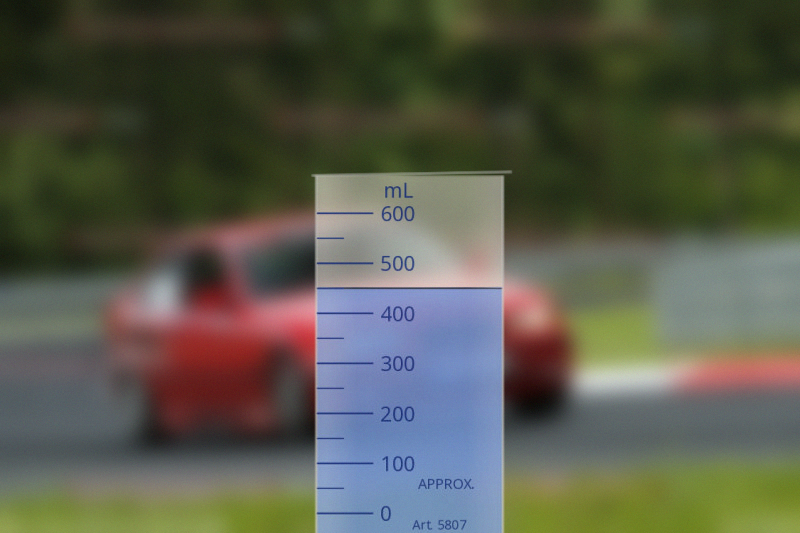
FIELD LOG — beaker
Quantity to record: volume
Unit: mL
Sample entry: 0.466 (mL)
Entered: 450 (mL)
